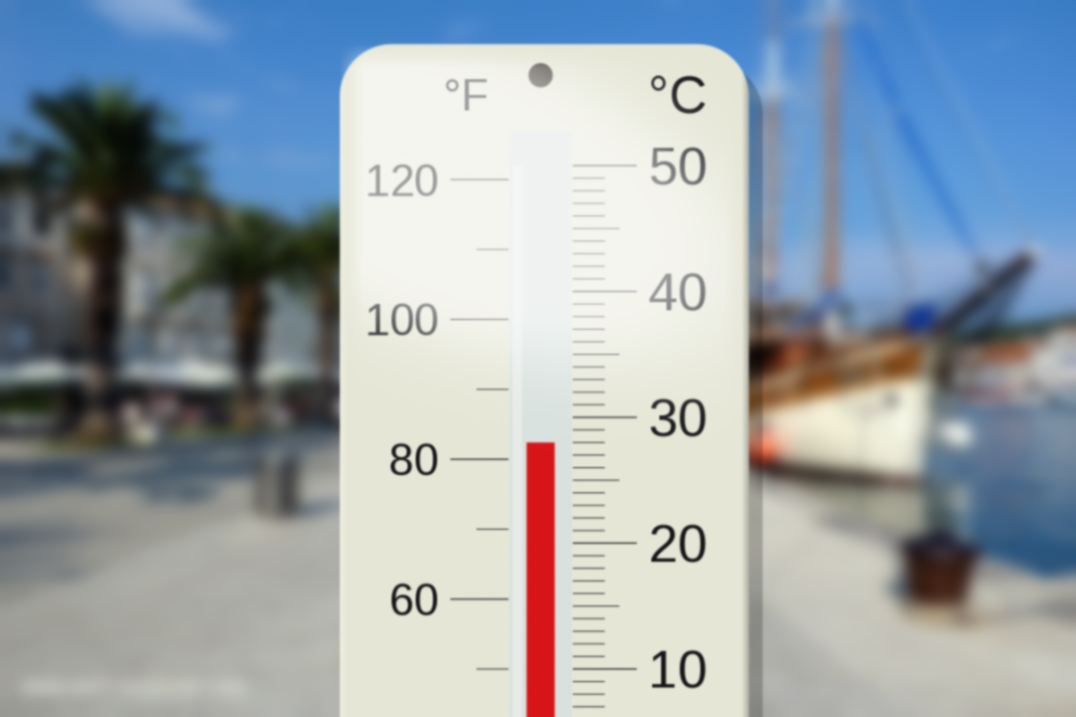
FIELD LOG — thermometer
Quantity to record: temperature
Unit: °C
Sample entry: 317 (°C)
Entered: 28 (°C)
